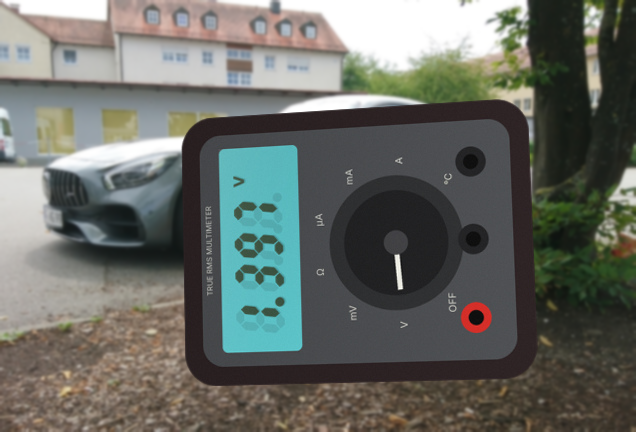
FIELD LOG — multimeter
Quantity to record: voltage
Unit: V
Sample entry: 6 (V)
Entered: 1.397 (V)
